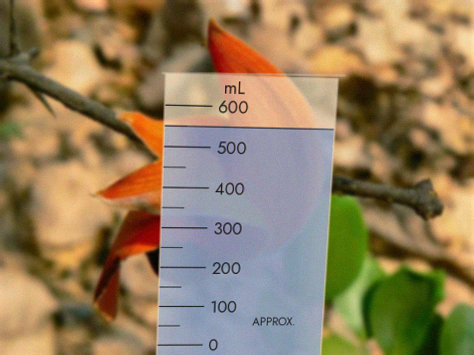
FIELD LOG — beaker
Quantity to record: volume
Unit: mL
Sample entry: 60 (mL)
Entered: 550 (mL)
